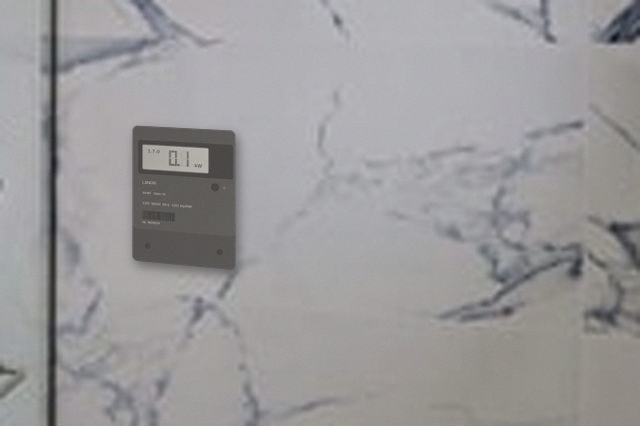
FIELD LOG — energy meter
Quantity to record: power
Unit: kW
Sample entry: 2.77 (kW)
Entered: 0.1 (kW)
